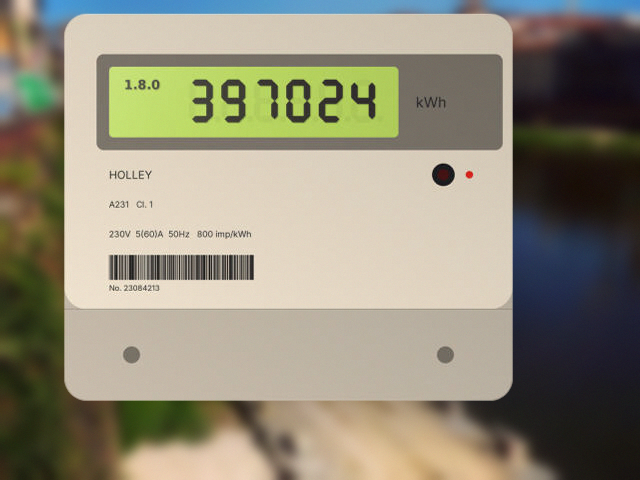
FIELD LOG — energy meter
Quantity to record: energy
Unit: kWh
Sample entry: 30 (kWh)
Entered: 397024 (kWh)
